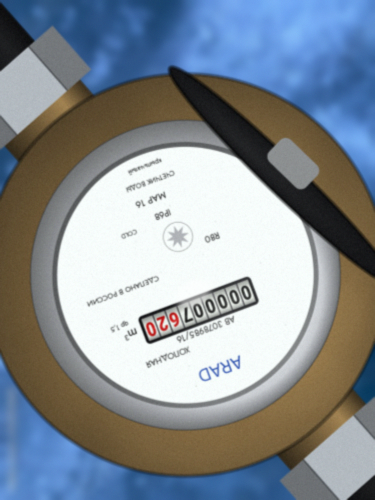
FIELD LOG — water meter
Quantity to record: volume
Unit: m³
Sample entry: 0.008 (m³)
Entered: 7.620 (m³)
